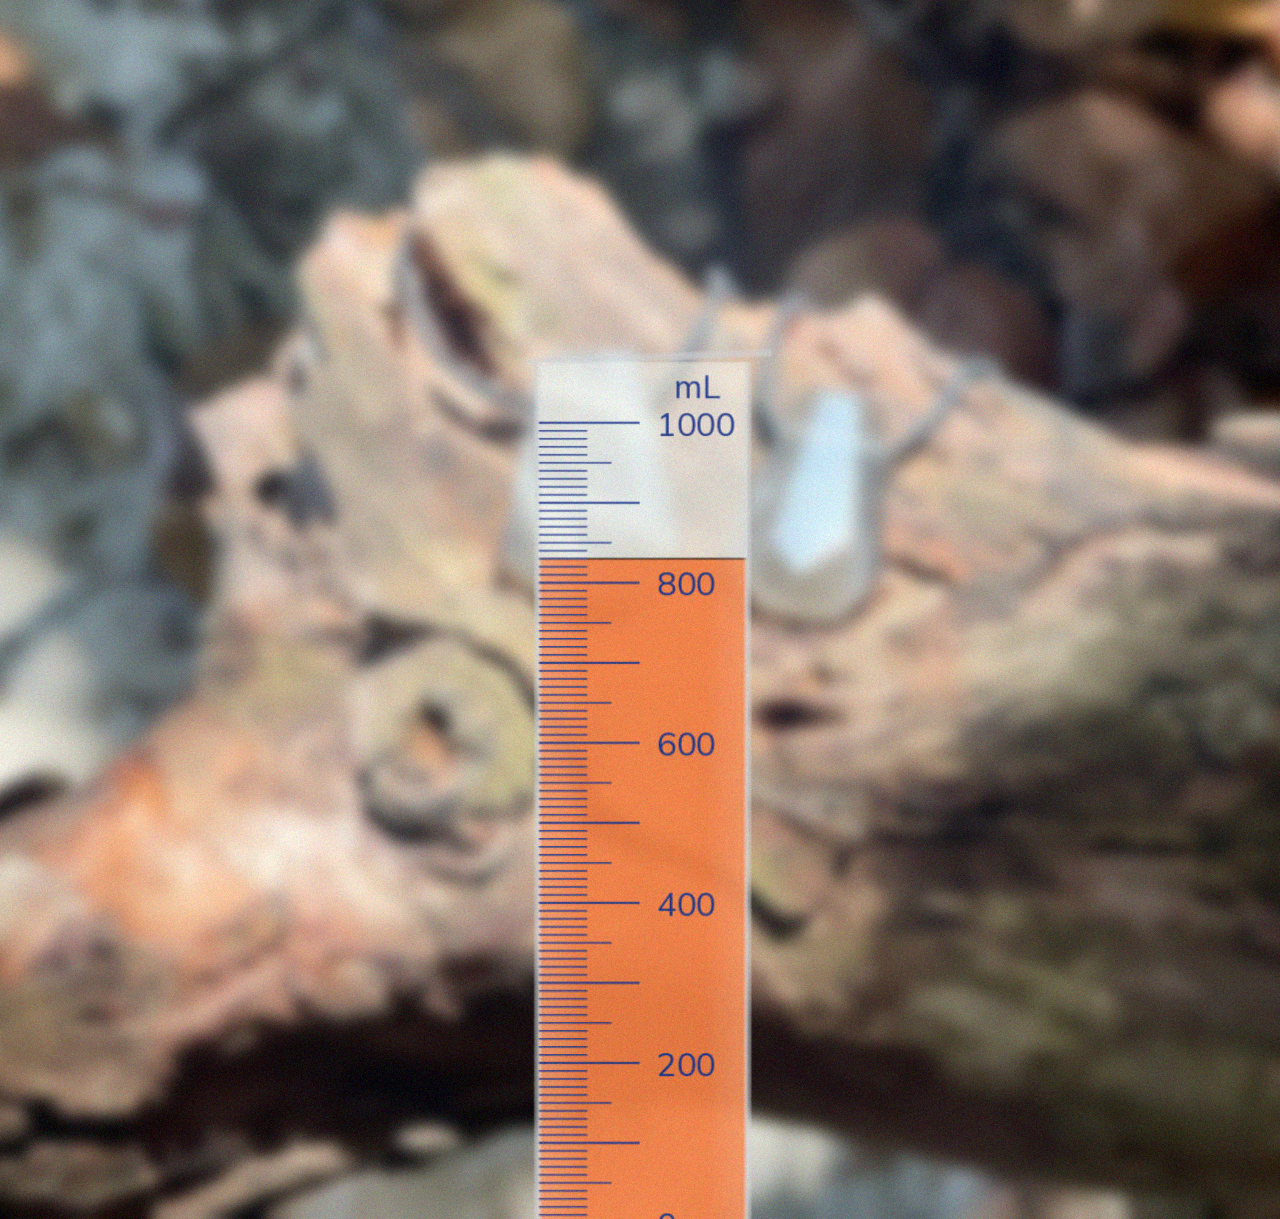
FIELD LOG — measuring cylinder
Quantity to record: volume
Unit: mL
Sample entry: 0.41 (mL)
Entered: 830 (mL)
